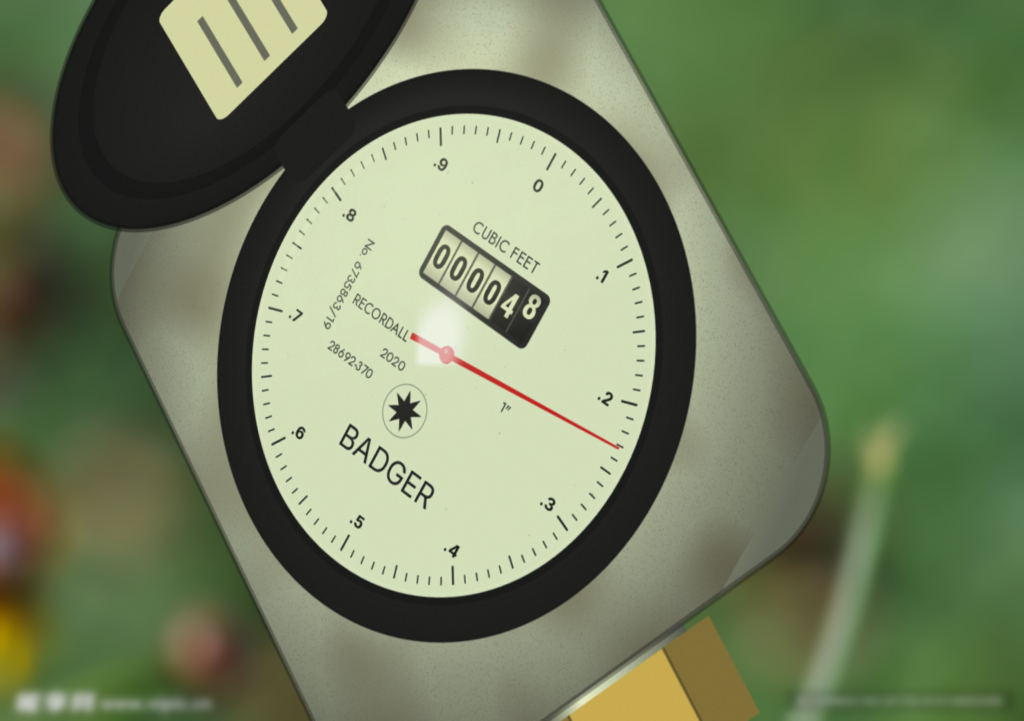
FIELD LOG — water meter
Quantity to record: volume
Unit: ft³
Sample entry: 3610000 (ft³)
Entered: 48.23 (ft³)
